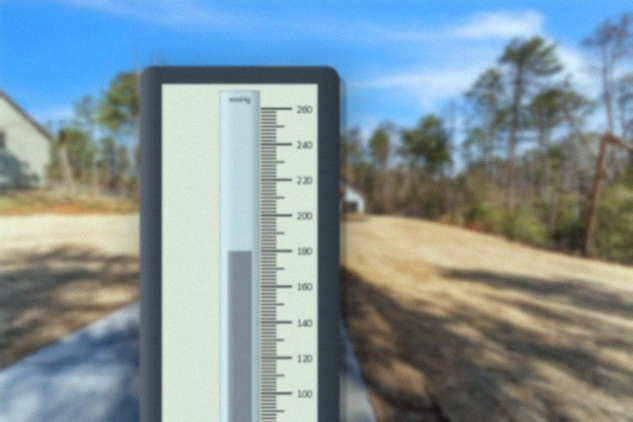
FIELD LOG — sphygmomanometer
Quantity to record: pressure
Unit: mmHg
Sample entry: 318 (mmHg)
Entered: 180 (mmHg)
